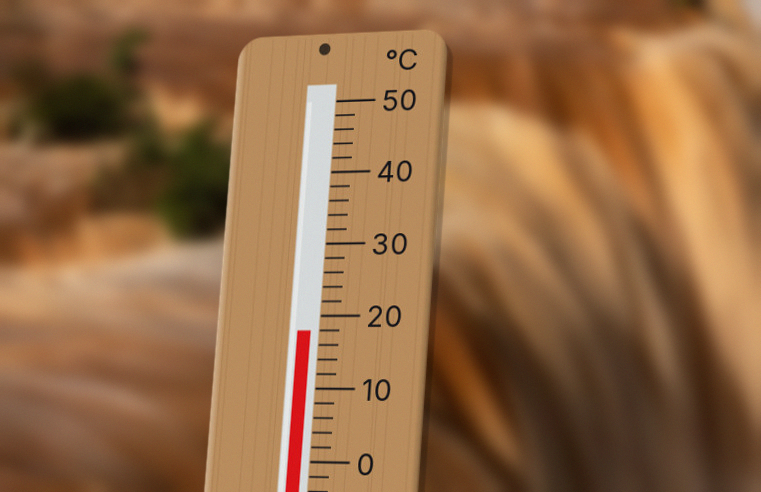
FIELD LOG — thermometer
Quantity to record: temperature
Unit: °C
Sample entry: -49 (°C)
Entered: 18 (°C)
